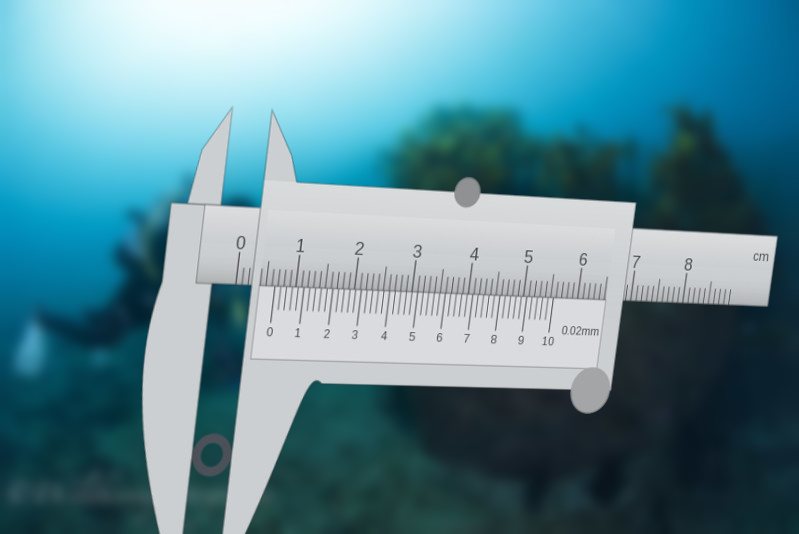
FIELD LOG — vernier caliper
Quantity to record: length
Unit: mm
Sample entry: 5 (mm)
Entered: 6.5 (mm)
